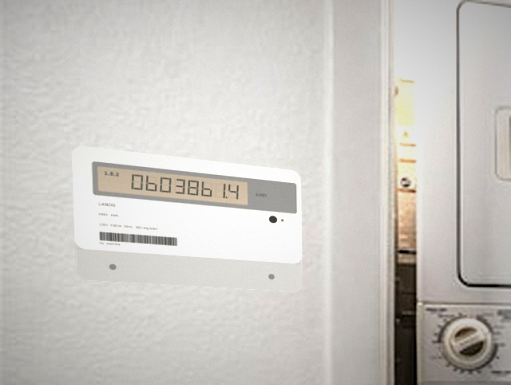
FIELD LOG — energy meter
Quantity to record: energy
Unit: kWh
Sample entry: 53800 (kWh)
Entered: 603861.4 (kWh)
